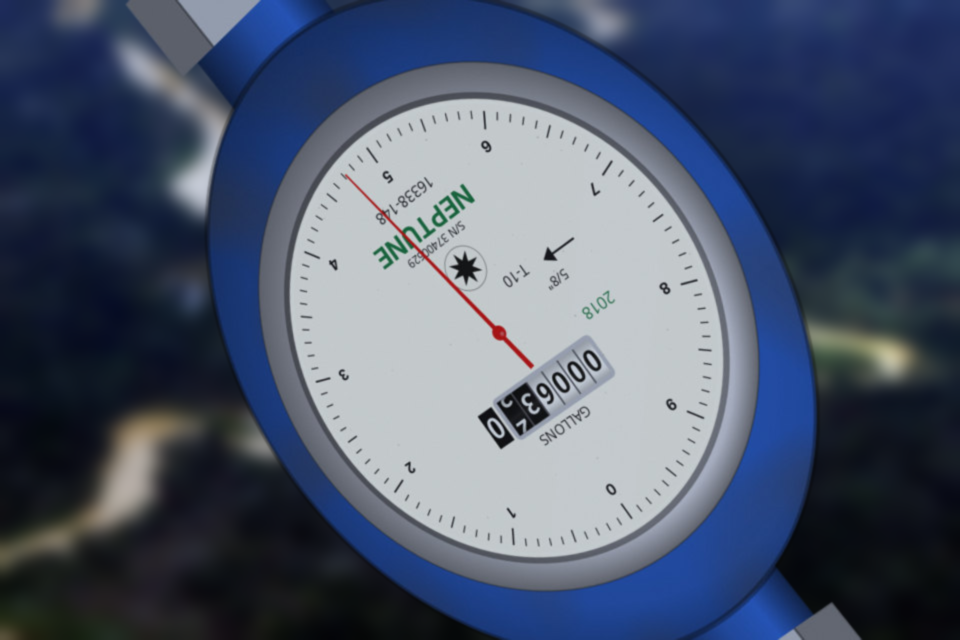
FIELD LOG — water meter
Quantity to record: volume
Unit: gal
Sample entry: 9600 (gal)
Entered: 6324.7 (gal)
